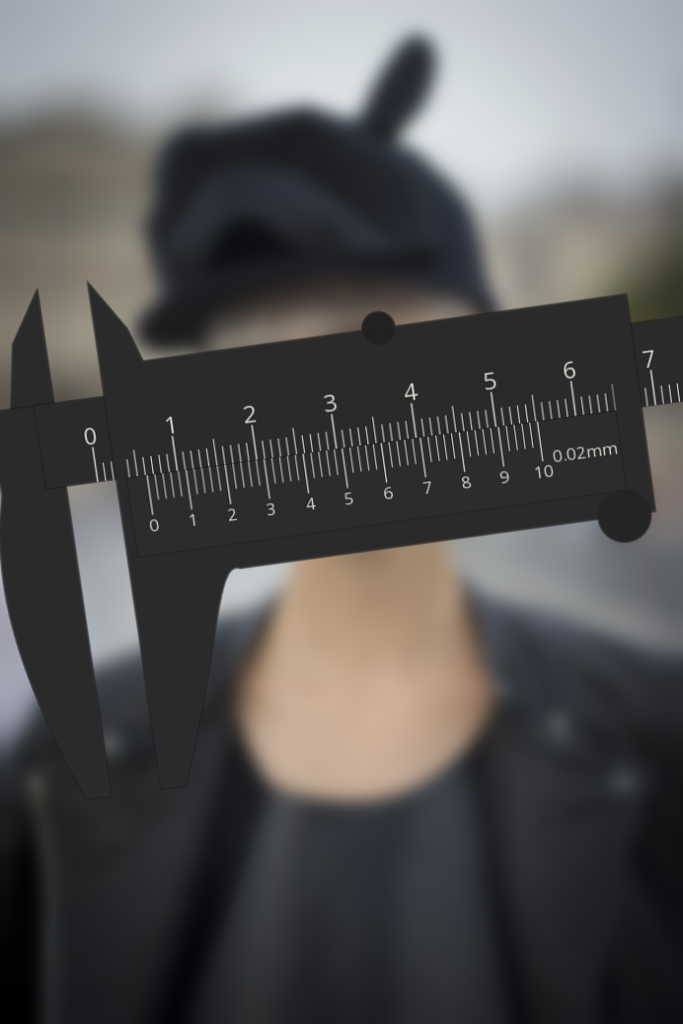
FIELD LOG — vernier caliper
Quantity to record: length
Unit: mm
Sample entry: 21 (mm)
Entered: 6.2 (mm)
